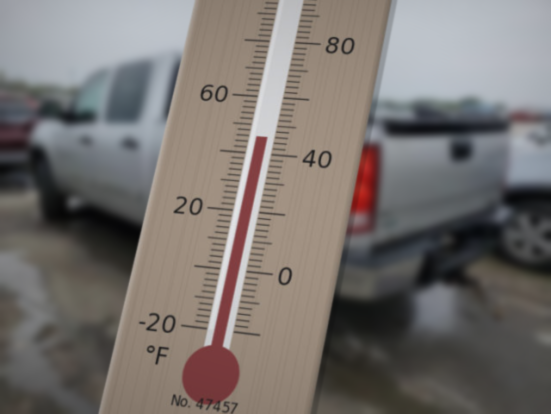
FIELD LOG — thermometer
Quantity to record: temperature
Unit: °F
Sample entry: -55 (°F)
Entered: 46 (°F)
